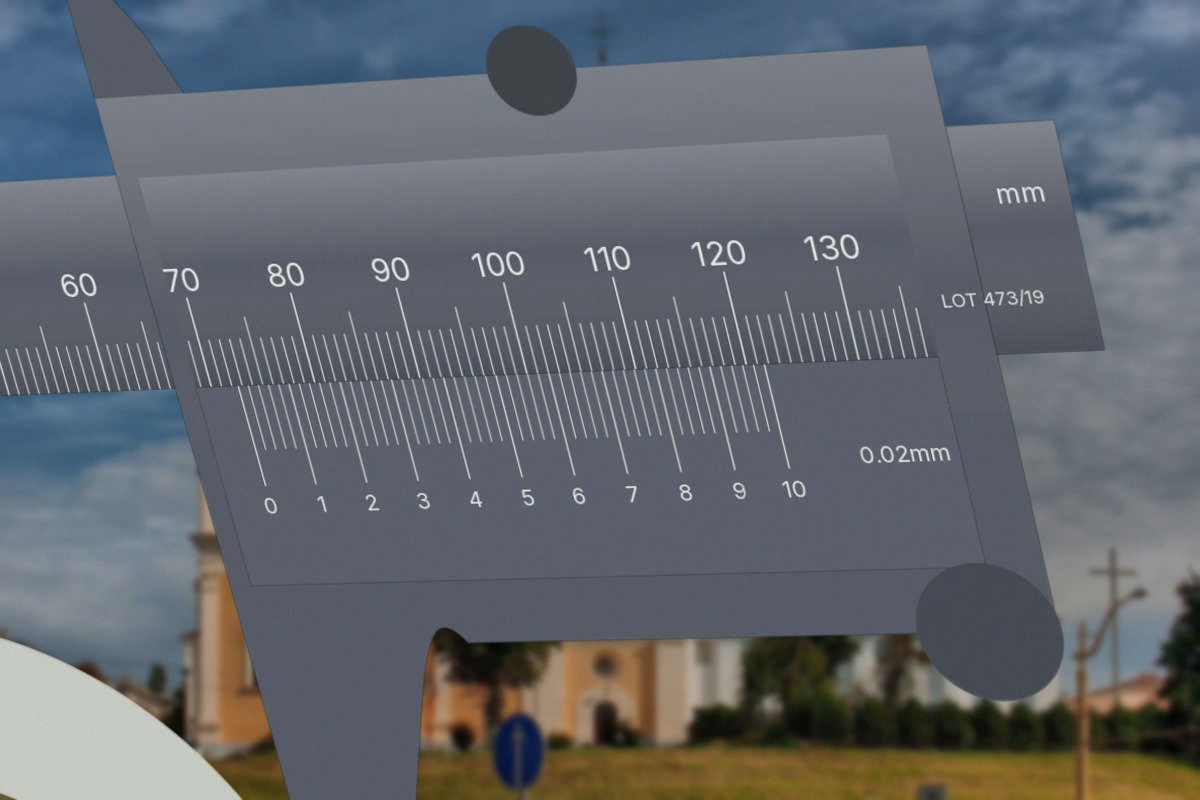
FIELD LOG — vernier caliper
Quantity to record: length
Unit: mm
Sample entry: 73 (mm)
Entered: 72.6 (mm)
